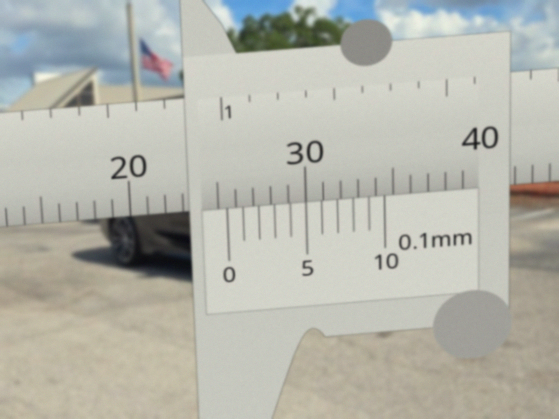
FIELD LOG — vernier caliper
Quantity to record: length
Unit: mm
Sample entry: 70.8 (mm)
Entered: 25.5 (mm)
